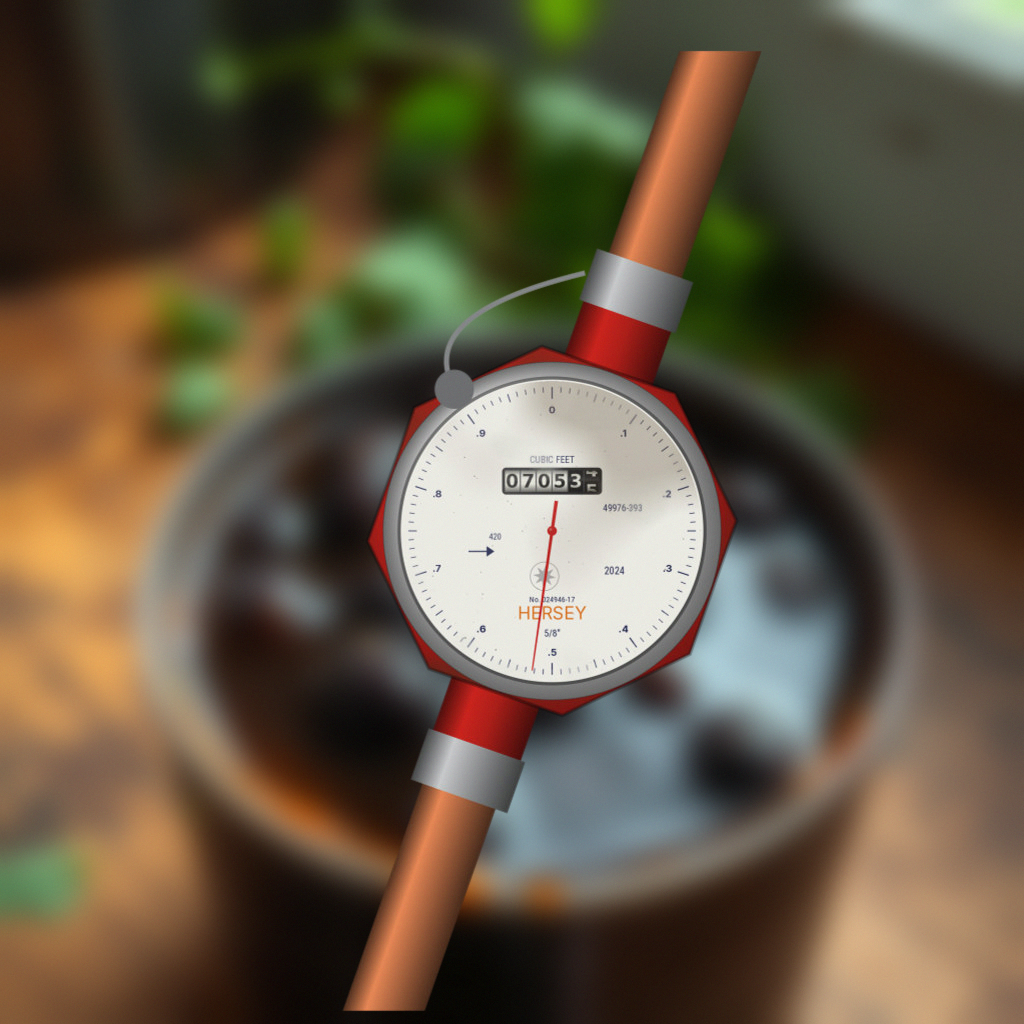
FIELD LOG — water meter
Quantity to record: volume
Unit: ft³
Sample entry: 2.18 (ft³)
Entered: 70534.52 (ft³)
